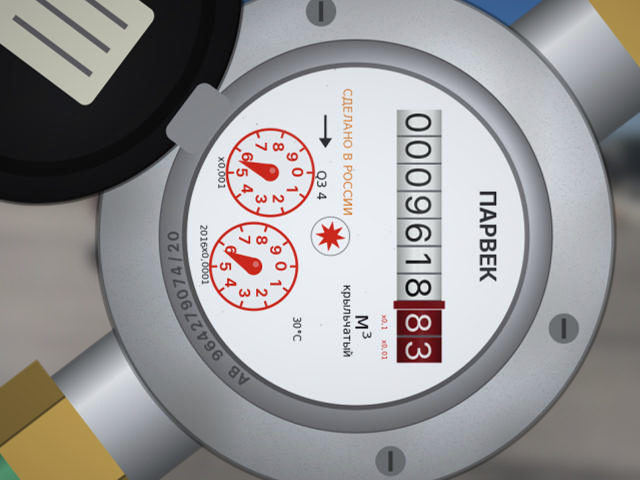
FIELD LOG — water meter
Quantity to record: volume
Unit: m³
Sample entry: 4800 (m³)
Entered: 9618.8355 (m³)
